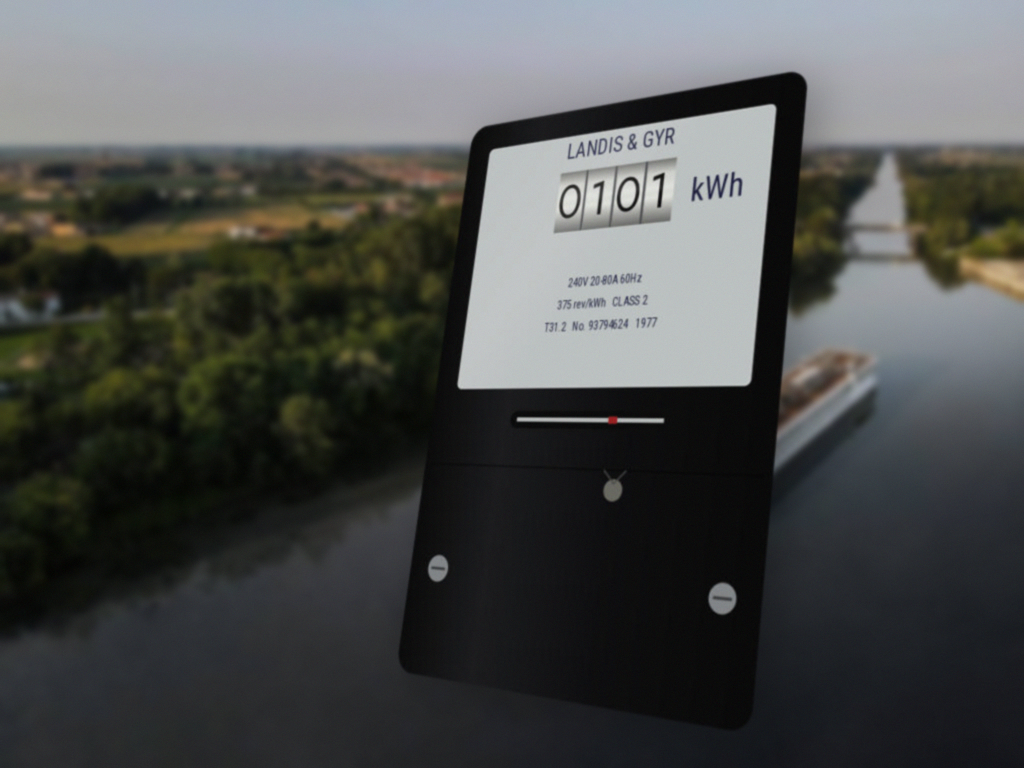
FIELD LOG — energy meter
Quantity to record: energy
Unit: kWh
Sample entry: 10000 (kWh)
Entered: 101 (kWh)
